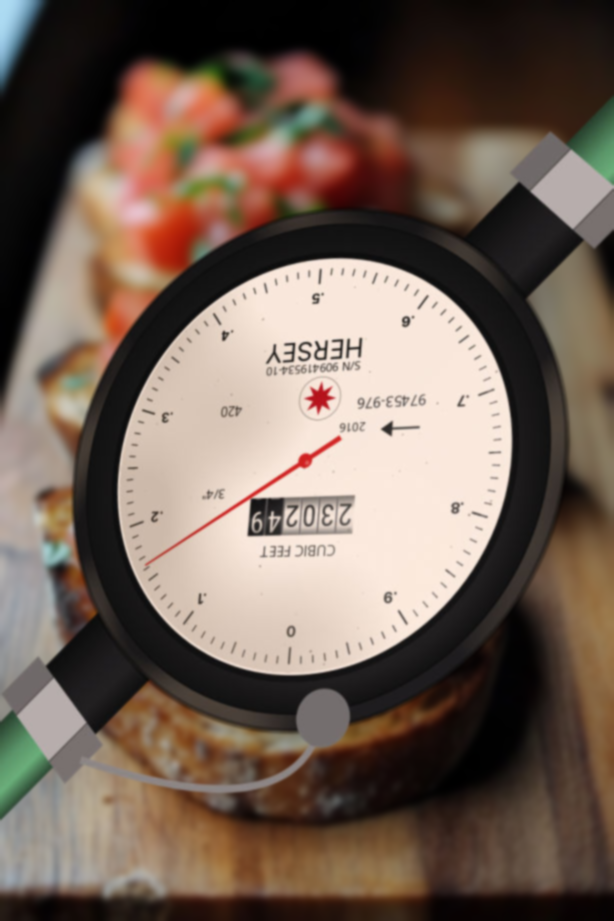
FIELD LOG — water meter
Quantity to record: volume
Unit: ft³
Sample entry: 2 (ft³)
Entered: 230249.16 (ft³)
